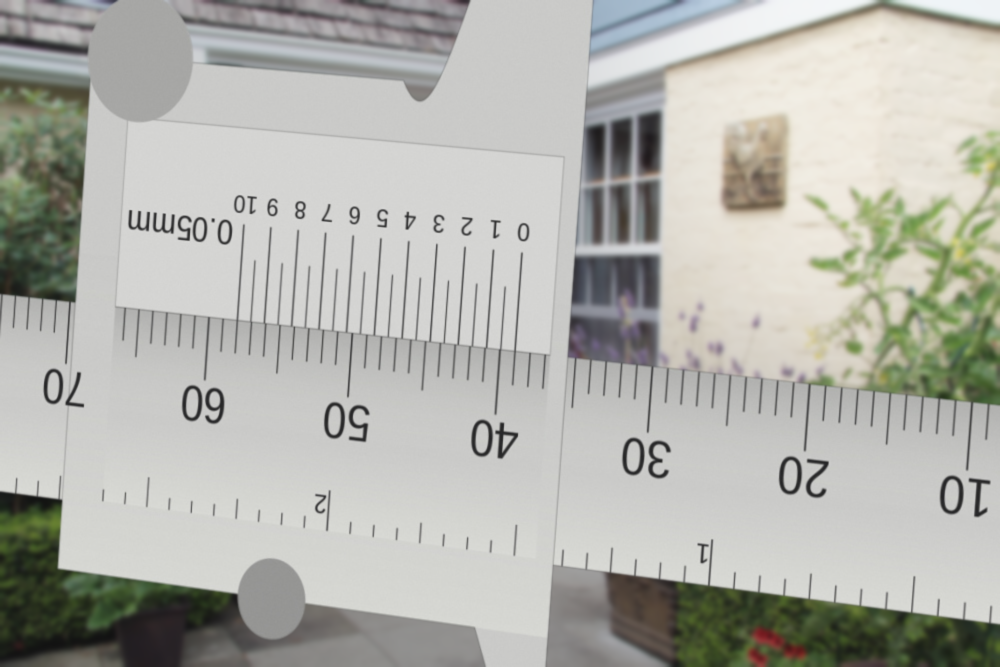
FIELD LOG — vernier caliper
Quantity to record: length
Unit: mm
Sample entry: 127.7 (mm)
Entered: 39.0 (mm)
